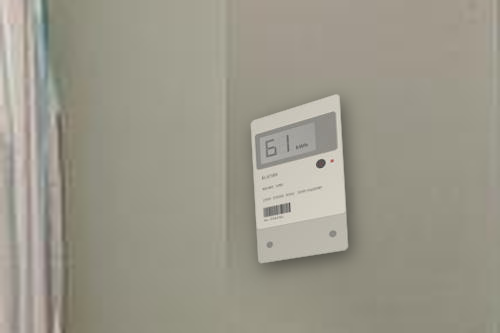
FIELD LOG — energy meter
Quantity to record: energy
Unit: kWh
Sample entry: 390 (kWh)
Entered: 61 (kWh)
